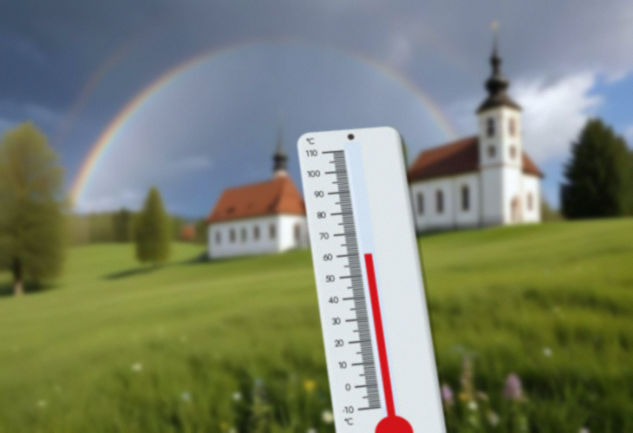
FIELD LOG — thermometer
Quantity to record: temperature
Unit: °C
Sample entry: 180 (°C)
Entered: 60 (°C)
